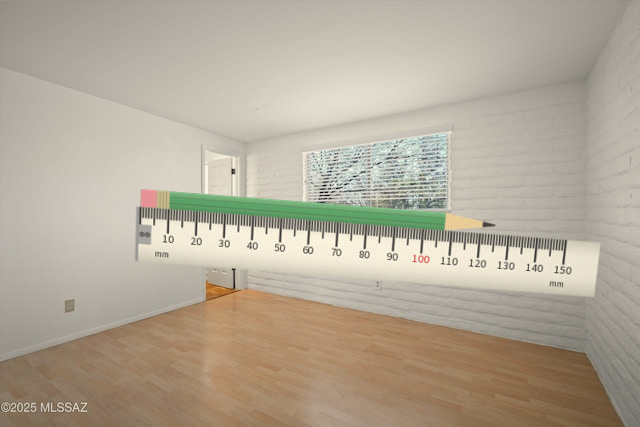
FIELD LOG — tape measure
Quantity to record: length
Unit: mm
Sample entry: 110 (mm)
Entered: 125 (mm)
